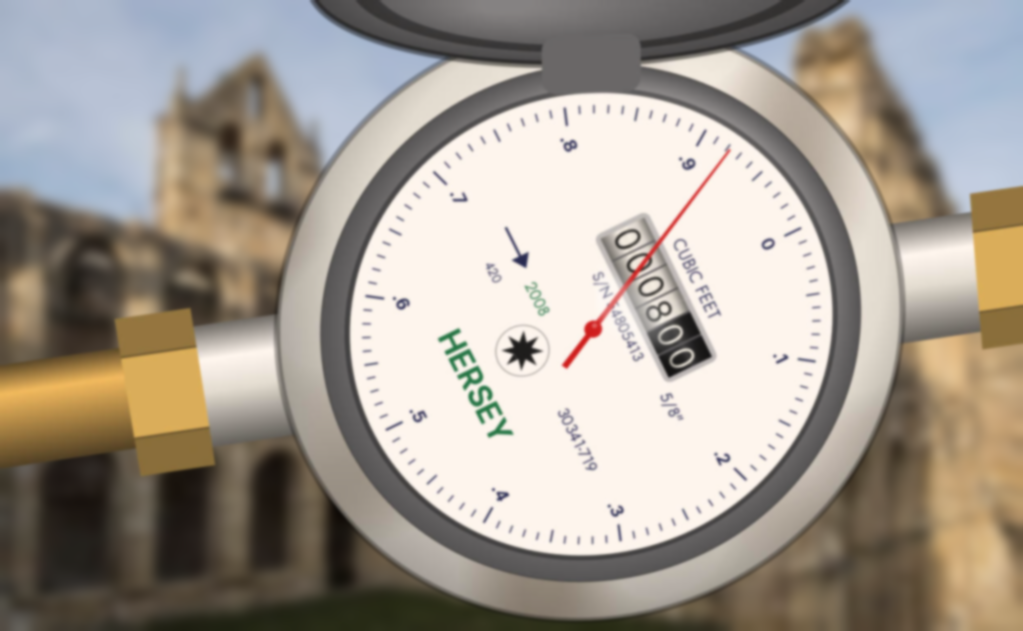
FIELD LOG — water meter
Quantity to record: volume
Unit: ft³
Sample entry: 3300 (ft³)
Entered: 799.92 (ft³)
